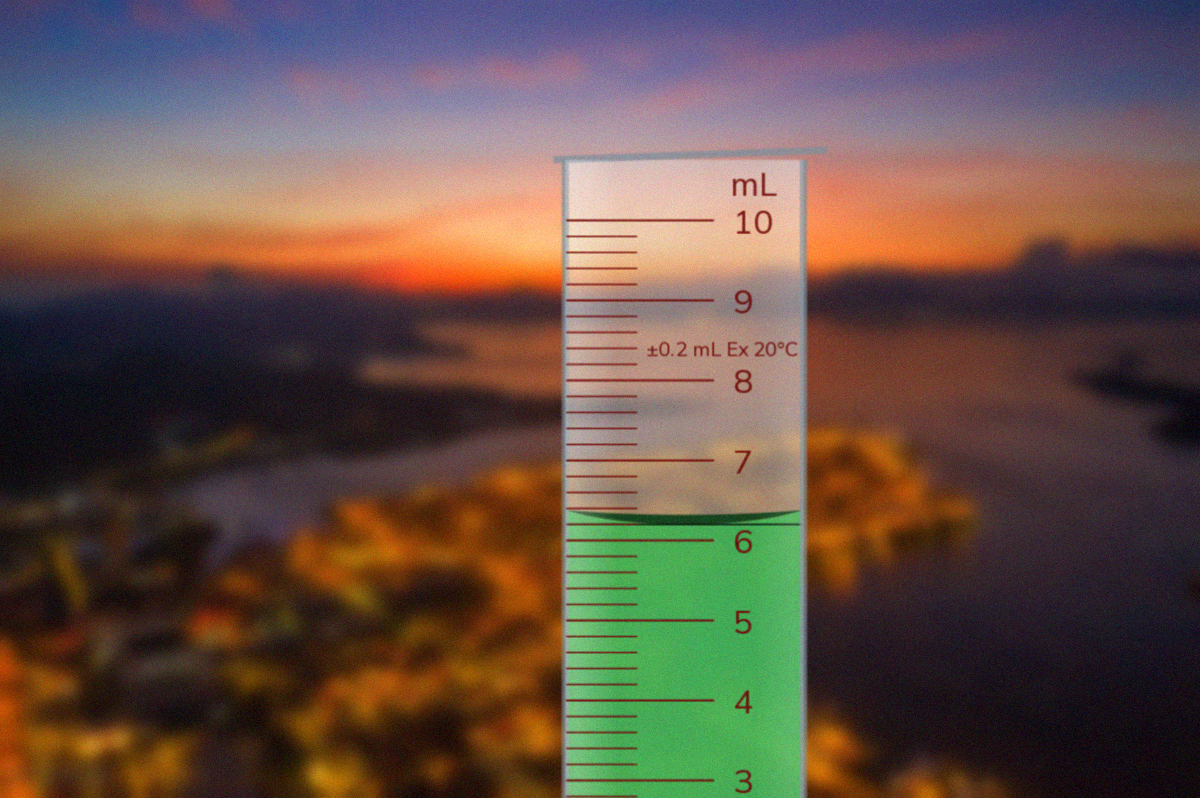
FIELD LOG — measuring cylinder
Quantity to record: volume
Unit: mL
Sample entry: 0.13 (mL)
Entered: 6.2 (mL)
